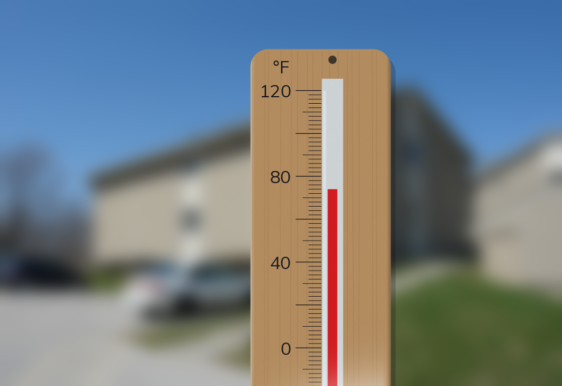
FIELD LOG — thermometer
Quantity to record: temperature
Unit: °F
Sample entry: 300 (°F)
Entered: 74 (°F)
